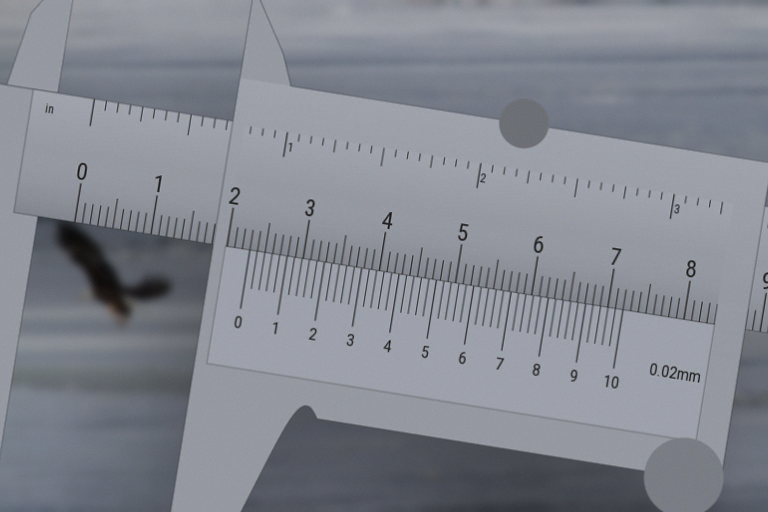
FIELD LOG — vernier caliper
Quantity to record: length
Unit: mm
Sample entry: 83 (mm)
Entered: 23.0 (mm)
